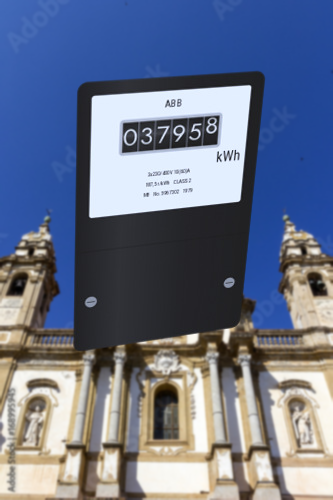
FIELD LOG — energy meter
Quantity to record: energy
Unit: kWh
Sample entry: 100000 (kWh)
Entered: 37958 (kWh)
